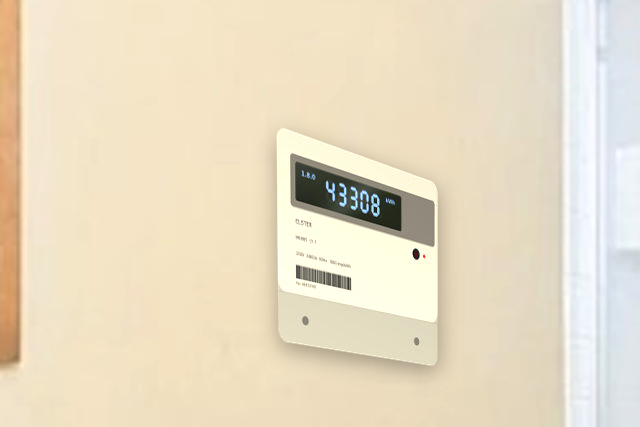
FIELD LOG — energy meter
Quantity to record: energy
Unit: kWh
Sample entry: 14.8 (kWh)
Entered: 43308 (kWh)
